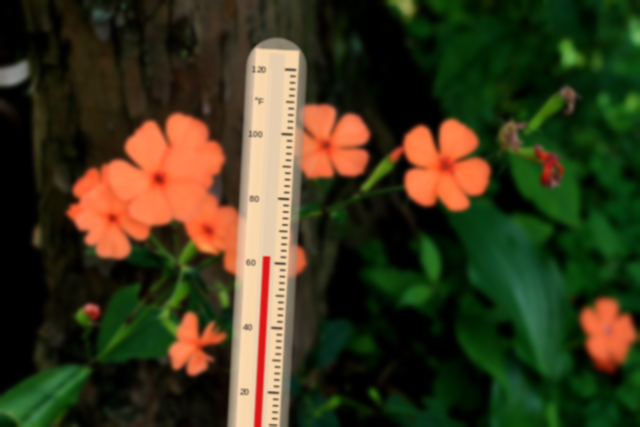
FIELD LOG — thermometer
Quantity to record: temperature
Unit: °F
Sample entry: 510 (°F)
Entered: 62 (°F)
